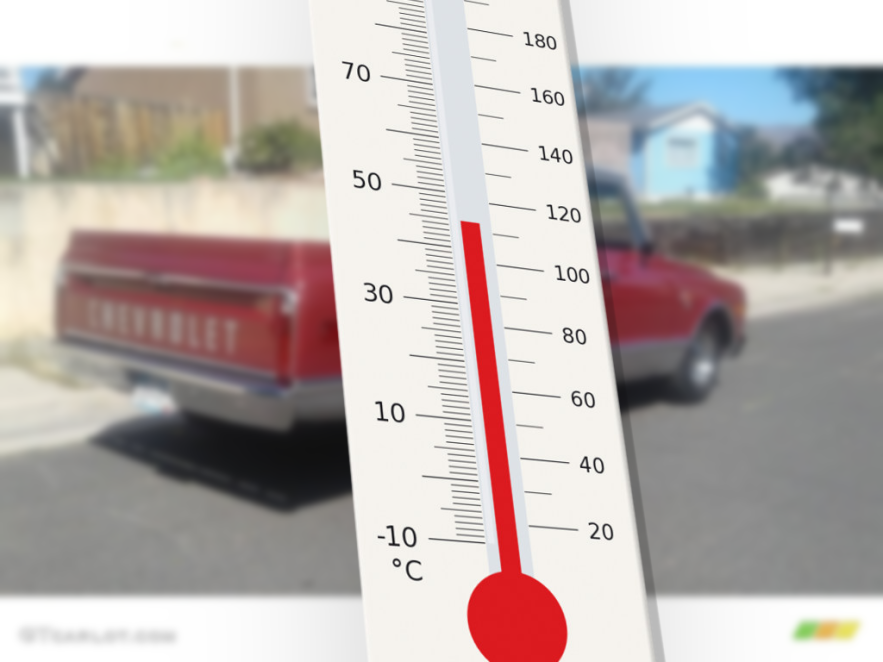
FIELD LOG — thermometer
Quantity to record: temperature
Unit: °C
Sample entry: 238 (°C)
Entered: 45 (°C)
